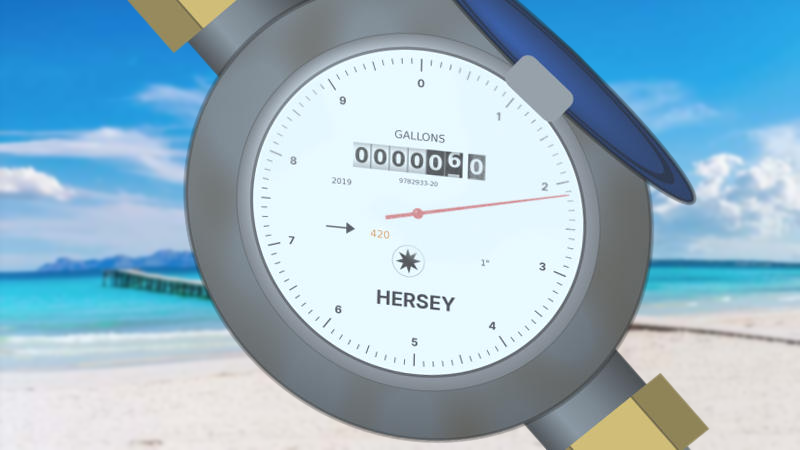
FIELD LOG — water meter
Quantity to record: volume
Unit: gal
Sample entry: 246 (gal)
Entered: 62.1 (gal)
